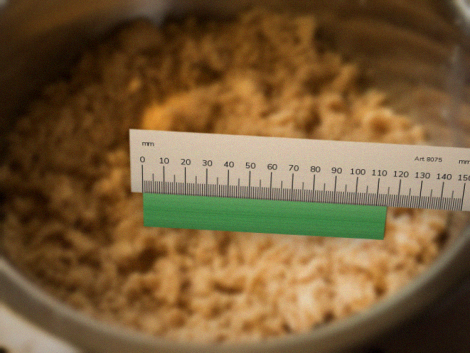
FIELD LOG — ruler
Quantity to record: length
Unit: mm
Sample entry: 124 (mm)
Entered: 115 (mm)
